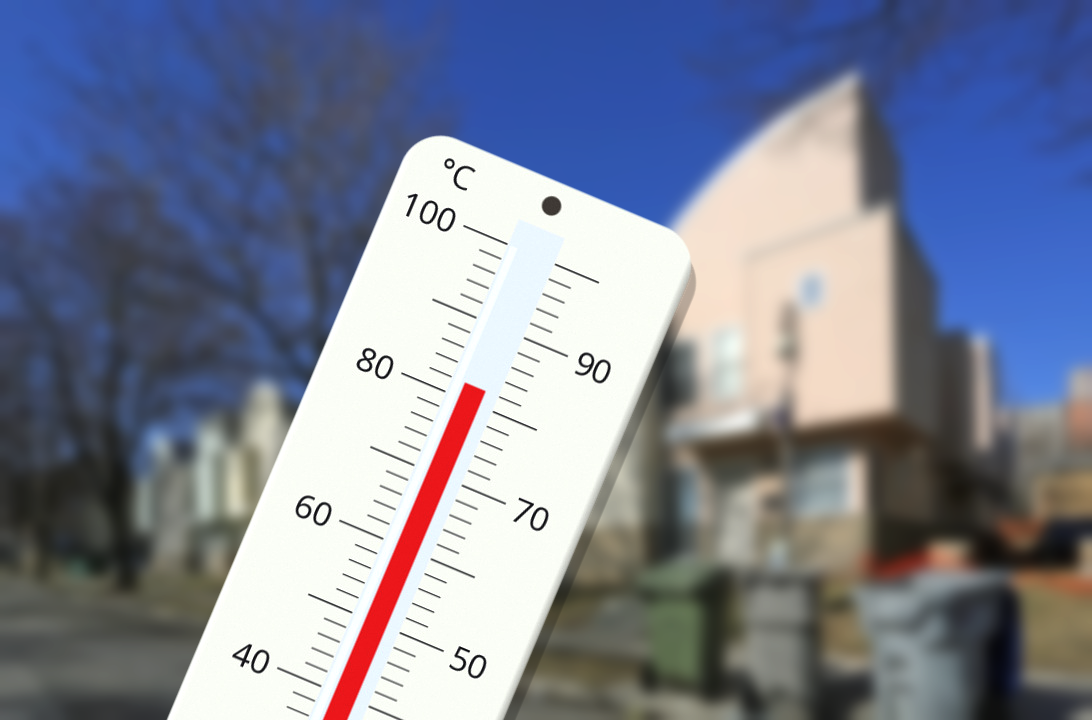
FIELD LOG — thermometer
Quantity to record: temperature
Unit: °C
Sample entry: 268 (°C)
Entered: 82 (°C)
